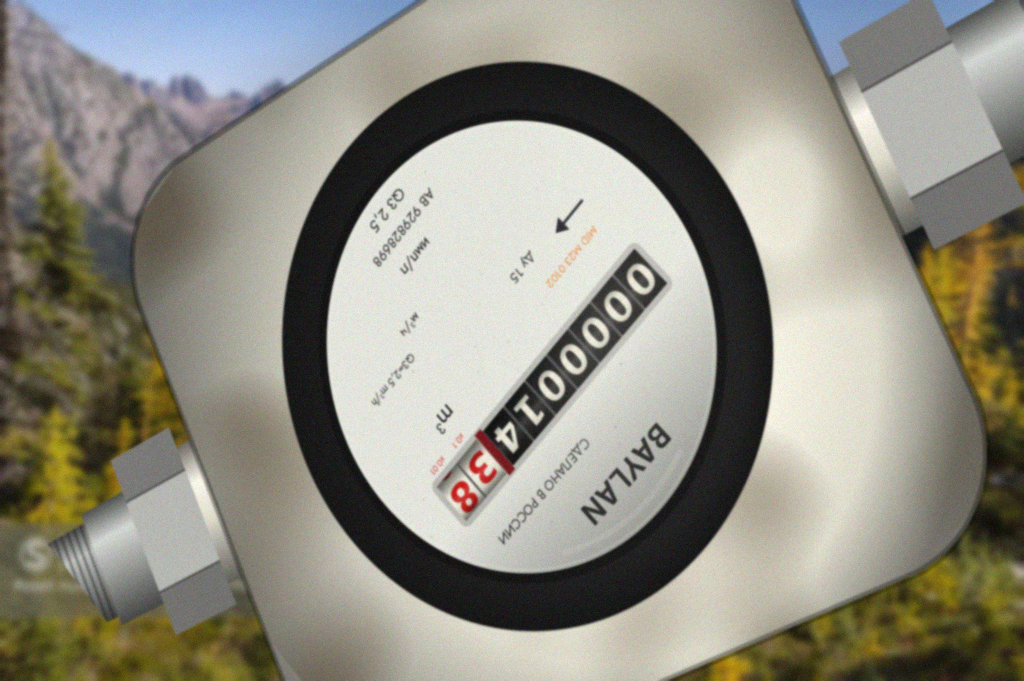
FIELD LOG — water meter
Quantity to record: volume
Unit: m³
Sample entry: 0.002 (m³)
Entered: 14.38 (m³)
